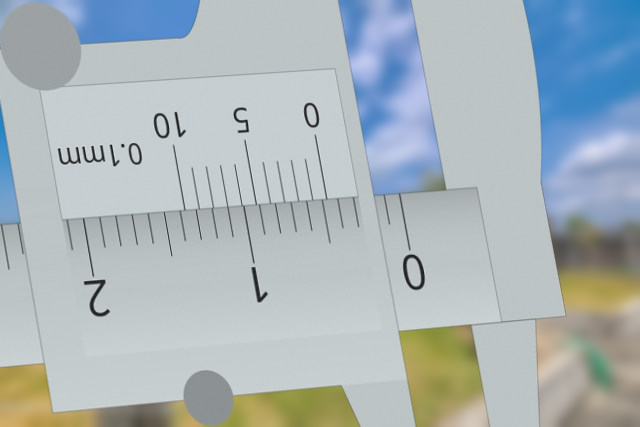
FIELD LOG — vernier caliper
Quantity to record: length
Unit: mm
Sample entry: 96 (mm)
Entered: 4.7 (mm)
